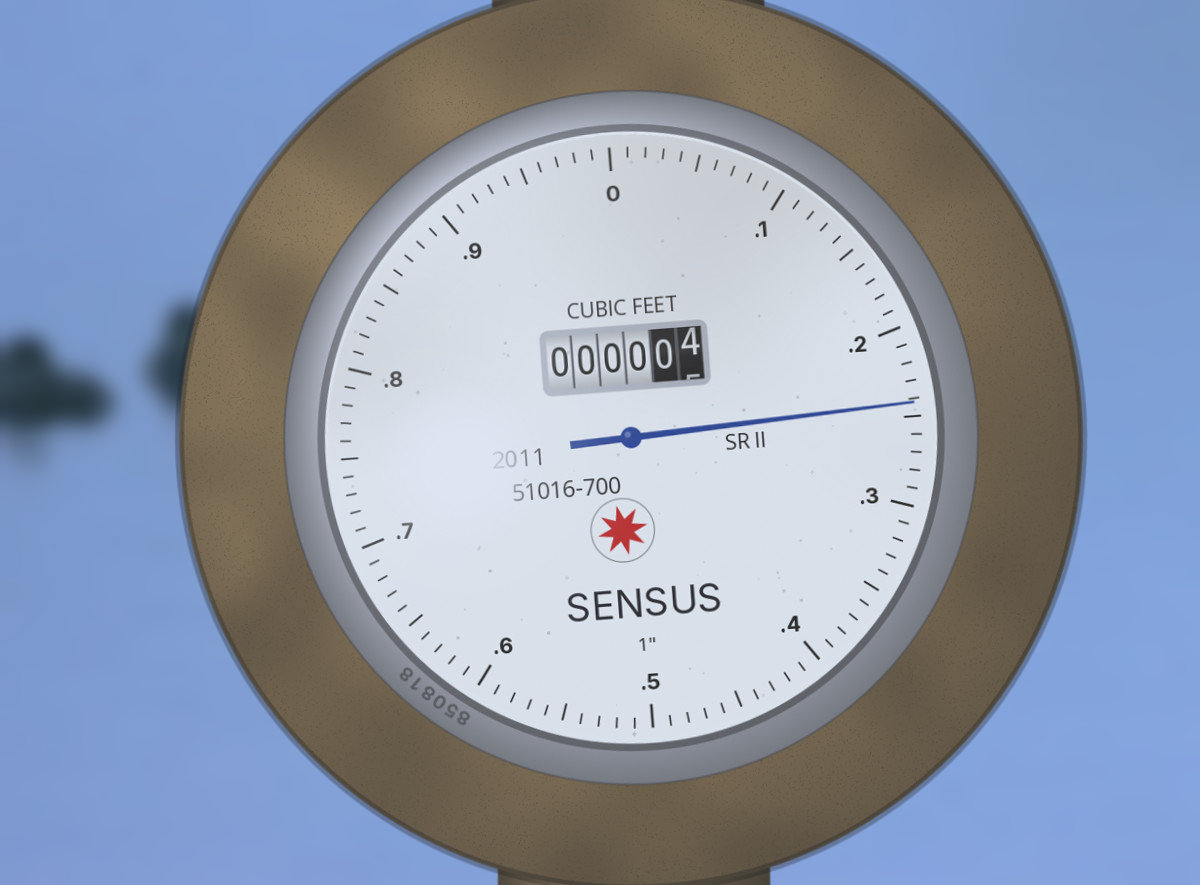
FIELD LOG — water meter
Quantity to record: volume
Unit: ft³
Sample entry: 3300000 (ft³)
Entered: 4.24 (ft³)
